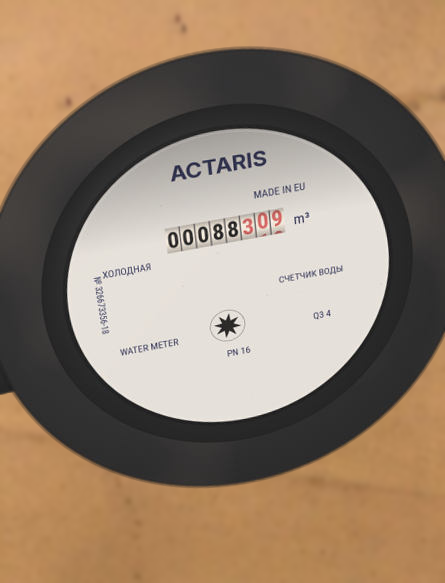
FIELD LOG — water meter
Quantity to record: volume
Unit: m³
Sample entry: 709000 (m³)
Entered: 88.309 (m³)
